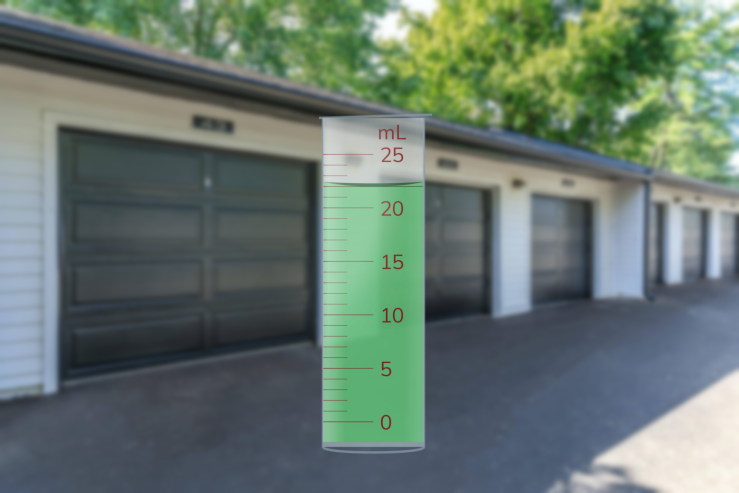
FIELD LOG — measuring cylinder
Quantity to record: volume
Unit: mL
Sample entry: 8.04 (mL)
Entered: 22 (mL)
